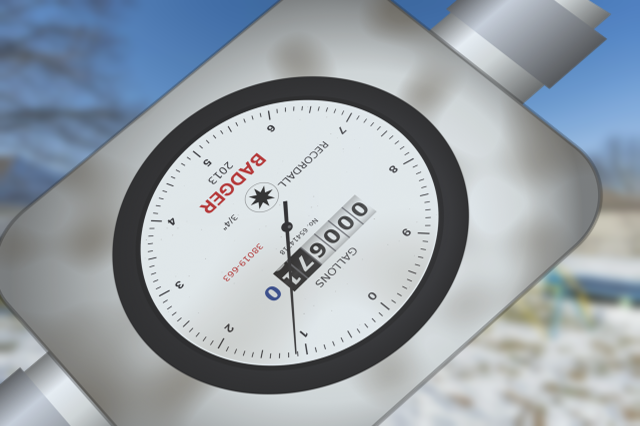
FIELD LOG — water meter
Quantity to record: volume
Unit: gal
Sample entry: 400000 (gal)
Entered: 6711.1 (gal)
